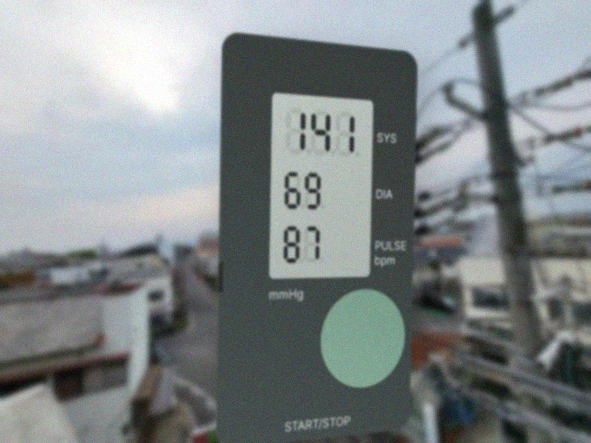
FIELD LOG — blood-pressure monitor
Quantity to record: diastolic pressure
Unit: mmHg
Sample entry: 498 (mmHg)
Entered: 69 (mmHg)
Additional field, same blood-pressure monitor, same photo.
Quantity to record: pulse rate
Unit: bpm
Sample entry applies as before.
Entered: 87 (bpm)
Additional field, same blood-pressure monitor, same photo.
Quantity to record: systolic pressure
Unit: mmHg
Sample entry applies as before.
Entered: 141 (mmHg)
